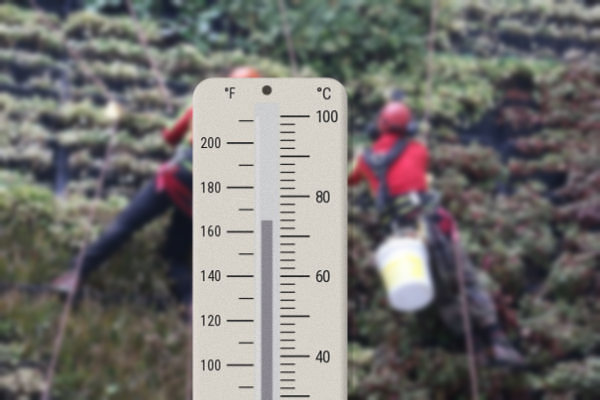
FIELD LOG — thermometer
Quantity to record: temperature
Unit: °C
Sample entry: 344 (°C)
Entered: 74 (°C)
